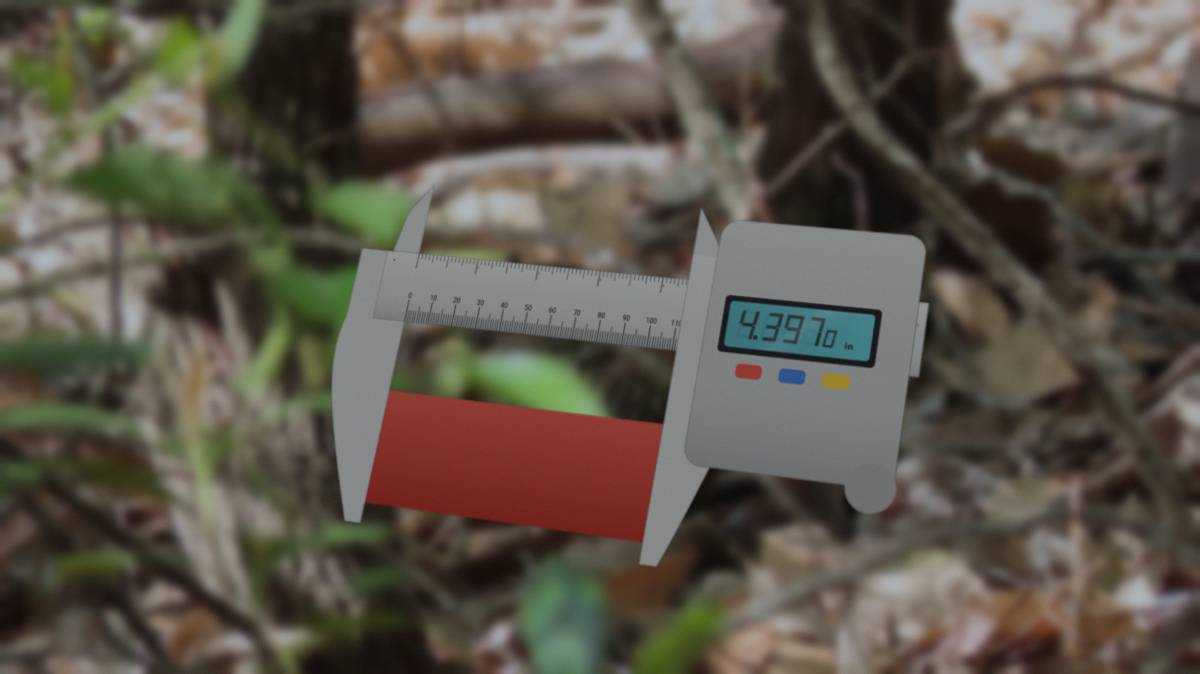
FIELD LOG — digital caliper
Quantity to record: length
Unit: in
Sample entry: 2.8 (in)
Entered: 4.3970 (in)
